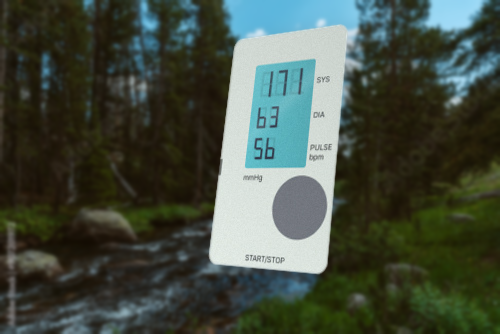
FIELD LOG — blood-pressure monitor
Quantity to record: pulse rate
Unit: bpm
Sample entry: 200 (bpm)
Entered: 56 (bpm)
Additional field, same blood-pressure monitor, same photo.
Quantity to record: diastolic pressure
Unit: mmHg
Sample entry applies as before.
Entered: 63 (mmHg)
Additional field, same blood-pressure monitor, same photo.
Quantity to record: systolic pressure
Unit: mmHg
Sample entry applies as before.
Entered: 171 (mmHg)
